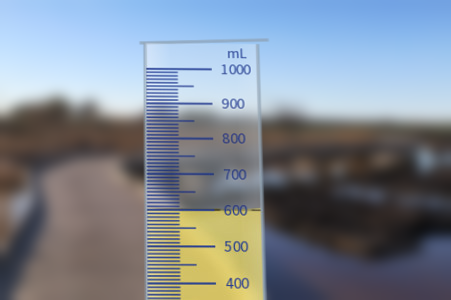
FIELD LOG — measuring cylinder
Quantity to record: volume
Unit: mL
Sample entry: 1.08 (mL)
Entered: 600 (mL)
